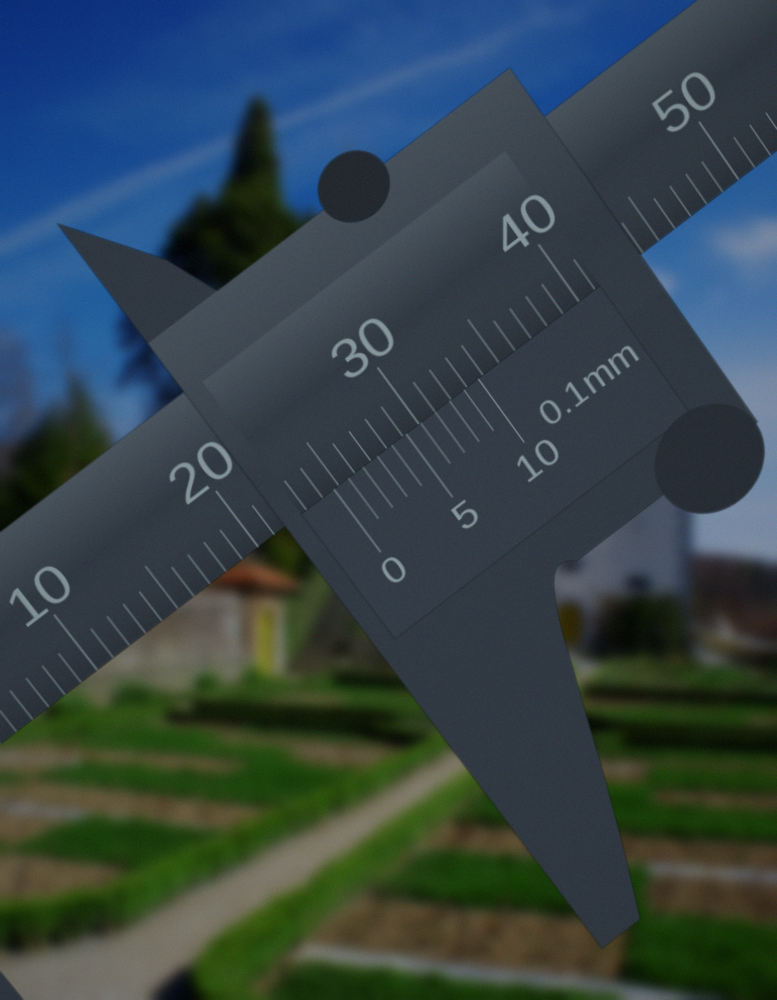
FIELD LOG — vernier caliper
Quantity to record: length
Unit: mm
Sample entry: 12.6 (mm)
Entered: 24.7 (mm)
